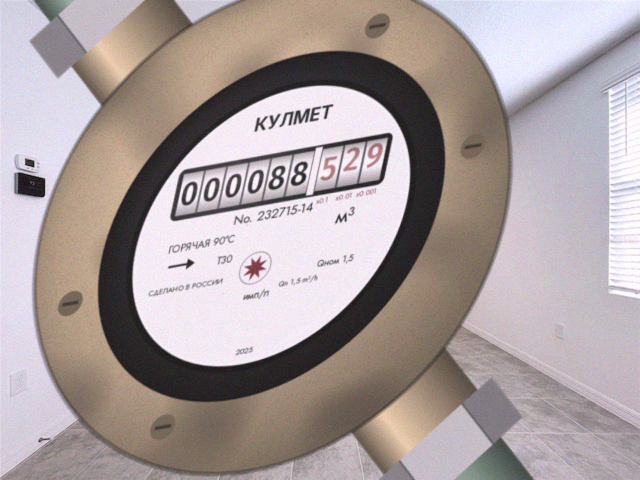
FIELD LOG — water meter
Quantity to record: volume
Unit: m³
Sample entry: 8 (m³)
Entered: 88.529 (m³)
